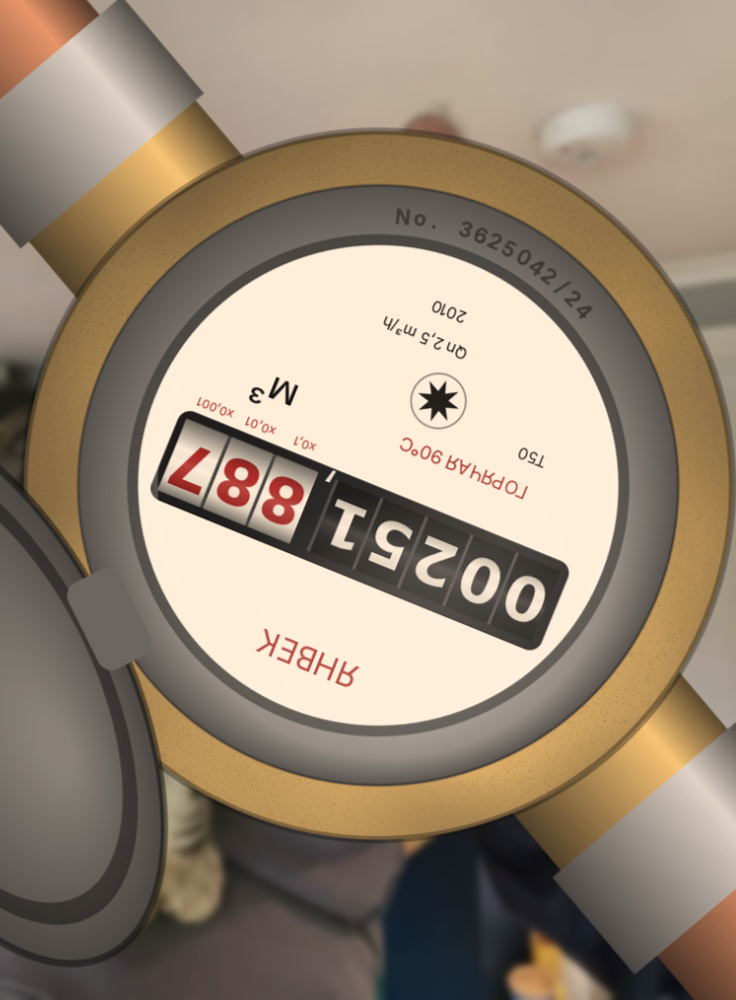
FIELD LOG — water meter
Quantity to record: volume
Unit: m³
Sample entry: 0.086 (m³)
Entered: 251.887 (m³)
